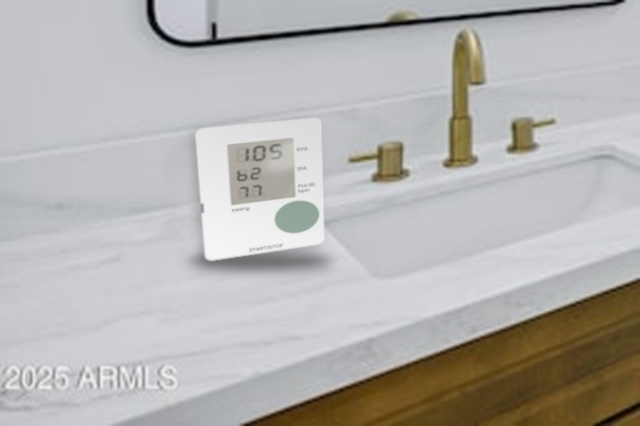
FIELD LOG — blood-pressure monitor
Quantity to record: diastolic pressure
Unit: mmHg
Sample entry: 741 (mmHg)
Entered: 62 (mmHg)
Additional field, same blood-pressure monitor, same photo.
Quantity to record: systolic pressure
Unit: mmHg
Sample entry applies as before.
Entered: 105 (mmHg)
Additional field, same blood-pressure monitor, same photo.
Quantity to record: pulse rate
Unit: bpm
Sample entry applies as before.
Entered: 77 (bpm)
